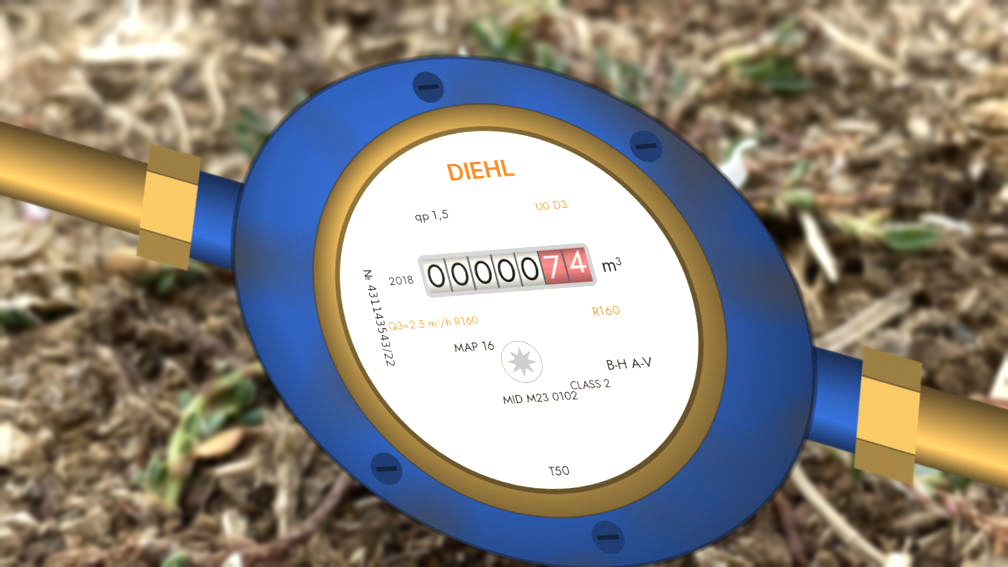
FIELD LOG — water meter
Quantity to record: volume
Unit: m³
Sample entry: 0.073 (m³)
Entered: 0.74 (m³)
